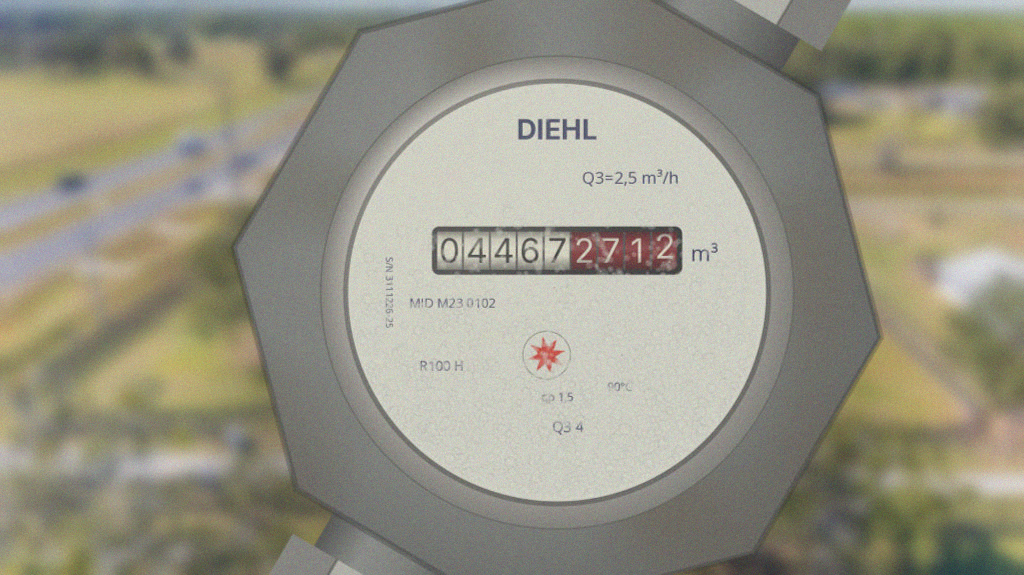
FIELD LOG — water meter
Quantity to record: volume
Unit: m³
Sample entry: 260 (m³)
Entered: 4467.2712 (m³)
